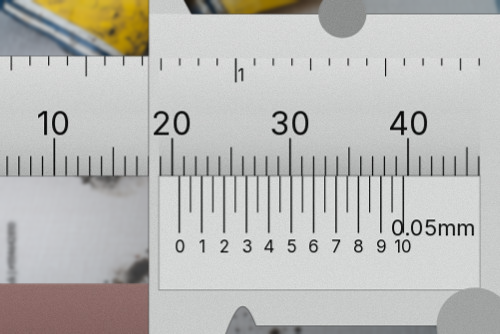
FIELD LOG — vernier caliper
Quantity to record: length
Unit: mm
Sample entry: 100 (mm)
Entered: 20.6 (mm)
